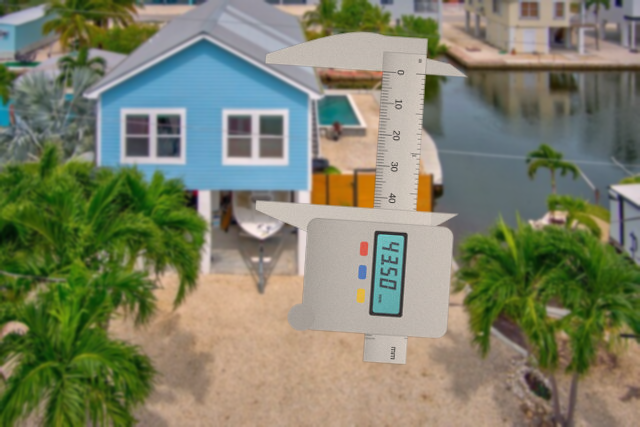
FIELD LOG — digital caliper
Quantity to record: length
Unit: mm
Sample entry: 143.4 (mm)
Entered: 43.50 (mm)
